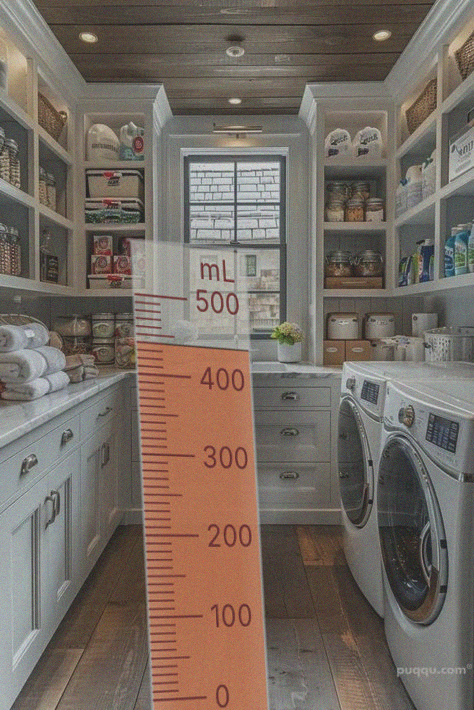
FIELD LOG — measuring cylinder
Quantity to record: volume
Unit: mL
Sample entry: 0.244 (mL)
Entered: 440 (mL)
